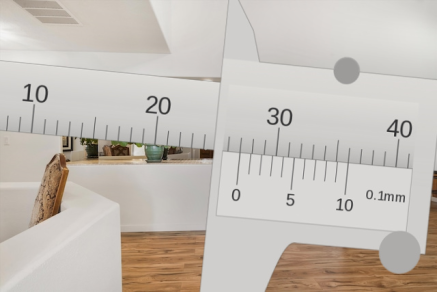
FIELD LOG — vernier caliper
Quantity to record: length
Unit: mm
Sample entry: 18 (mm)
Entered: 27.0 (mm)
